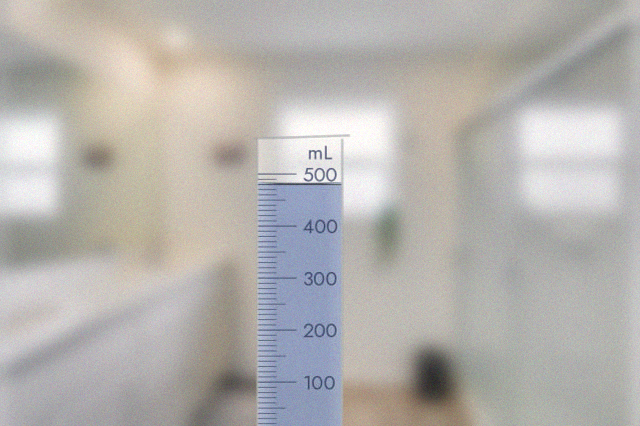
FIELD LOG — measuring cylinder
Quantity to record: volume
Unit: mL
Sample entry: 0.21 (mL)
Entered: 480 (mL)
